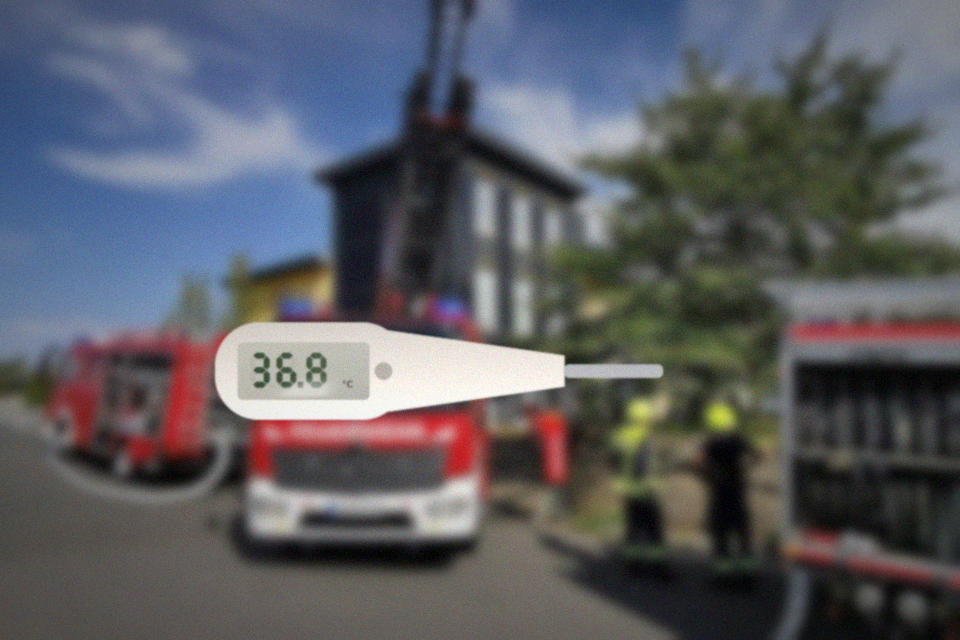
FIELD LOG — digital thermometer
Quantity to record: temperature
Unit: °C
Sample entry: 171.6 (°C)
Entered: 36.8 (°C)
